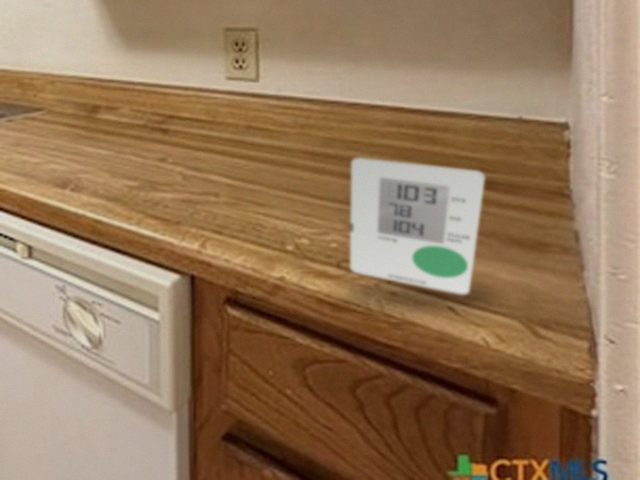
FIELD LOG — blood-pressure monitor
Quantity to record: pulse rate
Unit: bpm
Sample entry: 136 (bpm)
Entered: 104 (bpm)
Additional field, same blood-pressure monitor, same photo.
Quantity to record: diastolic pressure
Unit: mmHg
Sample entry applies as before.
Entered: 78 (mmHg)
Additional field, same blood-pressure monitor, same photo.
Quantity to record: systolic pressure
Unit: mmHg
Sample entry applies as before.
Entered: 103 (mmHg)
